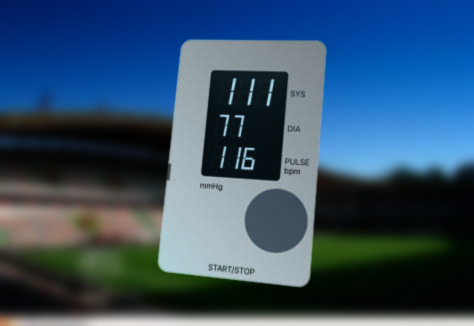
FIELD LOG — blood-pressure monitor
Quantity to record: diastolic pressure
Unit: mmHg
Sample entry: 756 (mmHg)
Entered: 77 (mmHg)
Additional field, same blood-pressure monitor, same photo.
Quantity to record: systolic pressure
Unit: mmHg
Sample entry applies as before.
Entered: 111 (mmHg)
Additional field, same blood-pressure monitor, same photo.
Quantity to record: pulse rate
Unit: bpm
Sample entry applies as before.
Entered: 116 (bpm)
